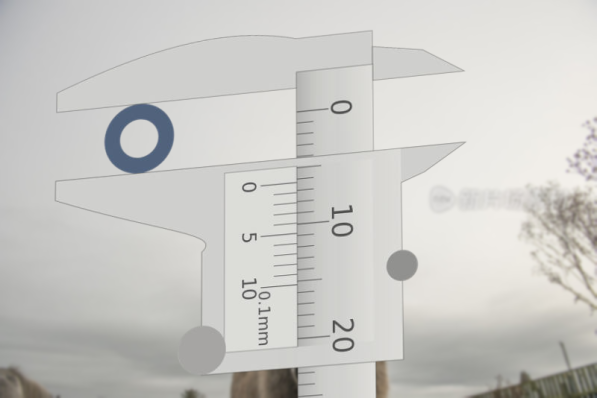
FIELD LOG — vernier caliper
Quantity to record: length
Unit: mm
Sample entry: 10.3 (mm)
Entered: 6.3 (mm)
